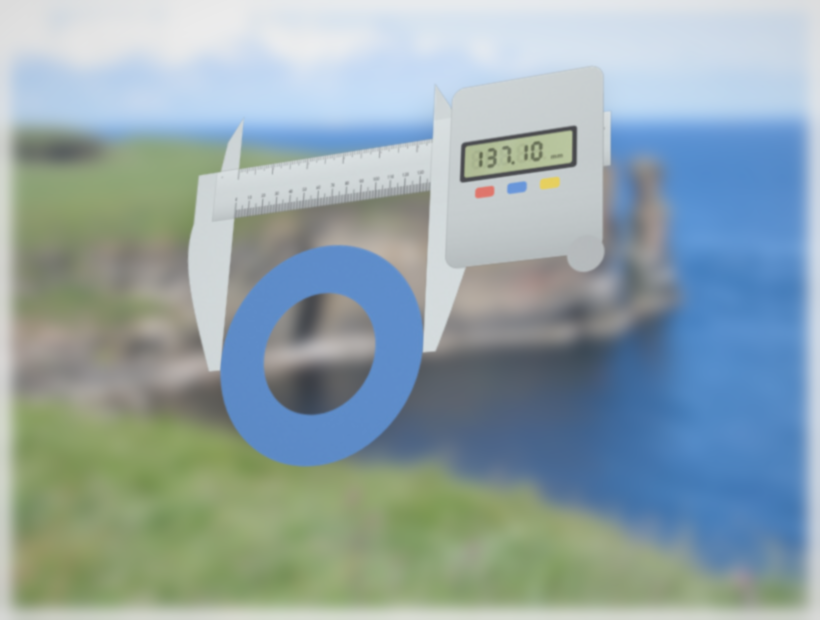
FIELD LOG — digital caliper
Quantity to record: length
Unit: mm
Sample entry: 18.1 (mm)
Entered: 137.10 (mm)
